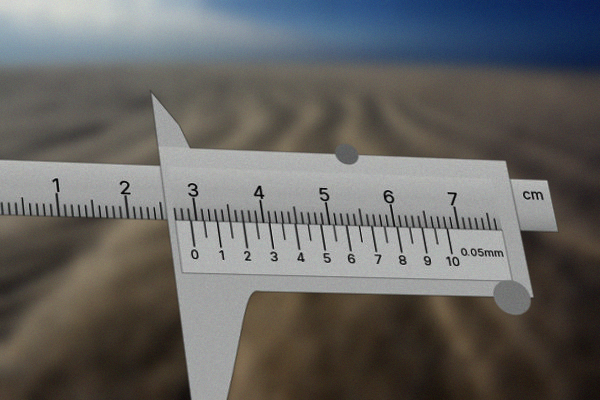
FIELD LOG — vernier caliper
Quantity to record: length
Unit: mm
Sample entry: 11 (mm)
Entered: 29.2 (mm)
